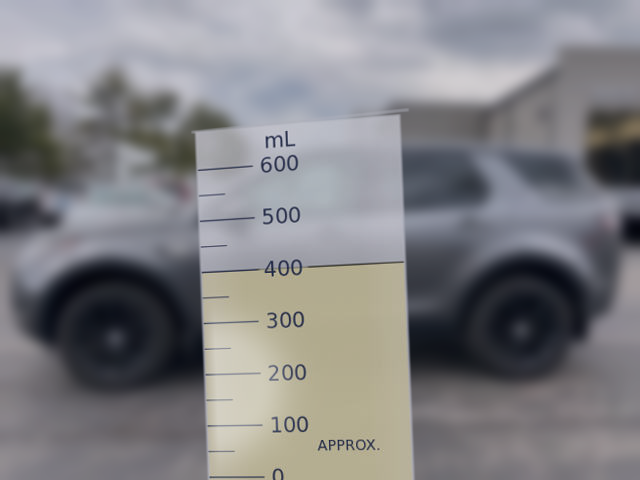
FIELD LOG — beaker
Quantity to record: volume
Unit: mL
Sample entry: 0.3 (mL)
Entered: 400 (mL)
